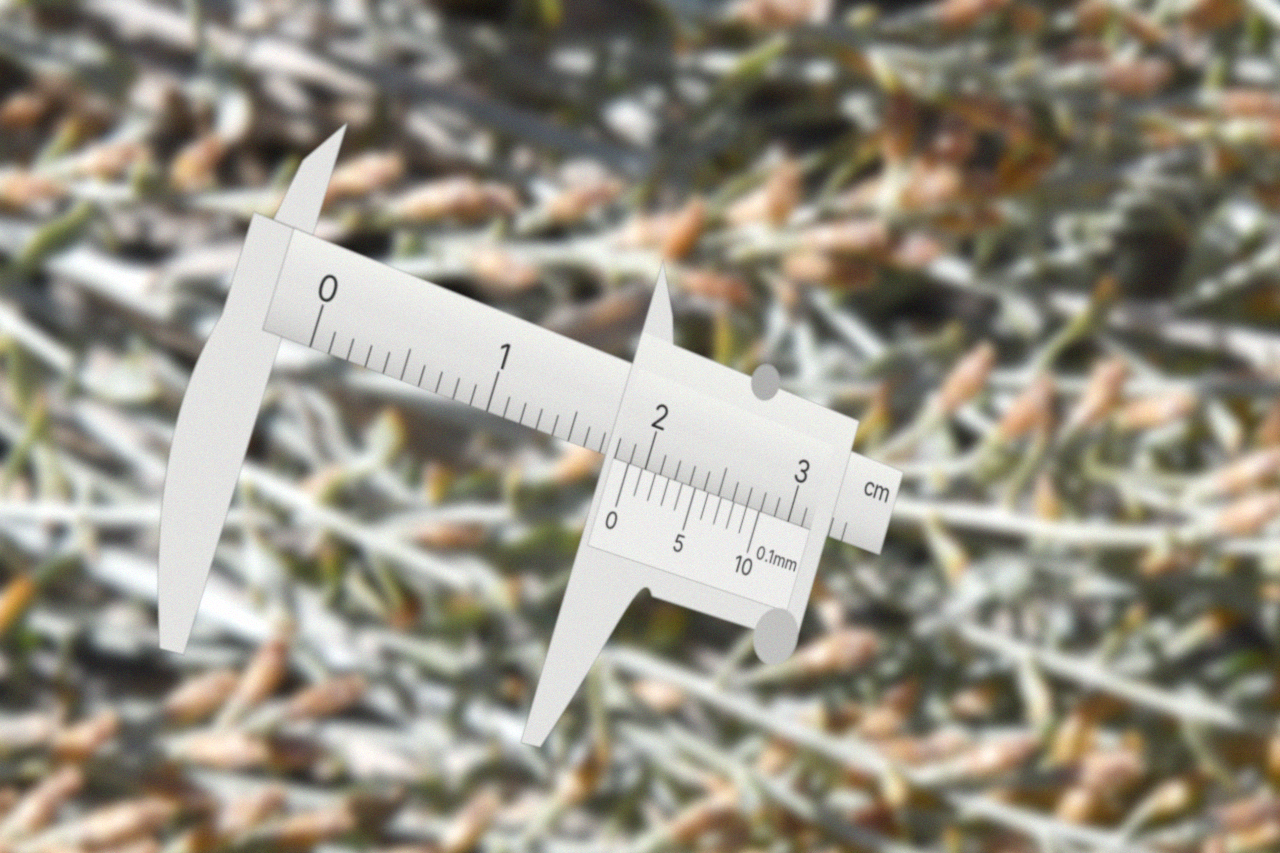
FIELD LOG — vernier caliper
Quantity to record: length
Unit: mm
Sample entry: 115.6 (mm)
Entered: 18.9 (mm)
